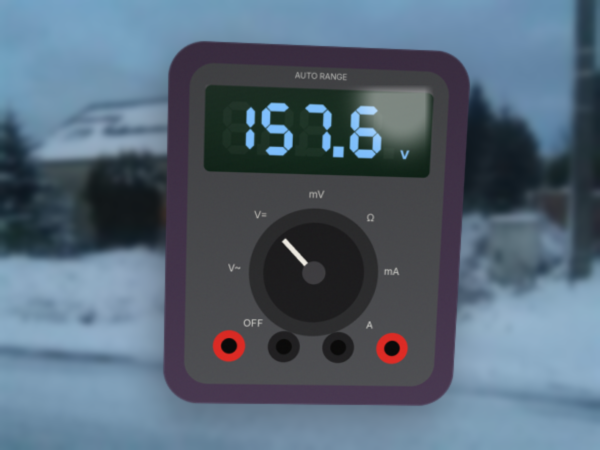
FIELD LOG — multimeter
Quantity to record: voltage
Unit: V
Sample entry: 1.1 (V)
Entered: 157.6 (V)
